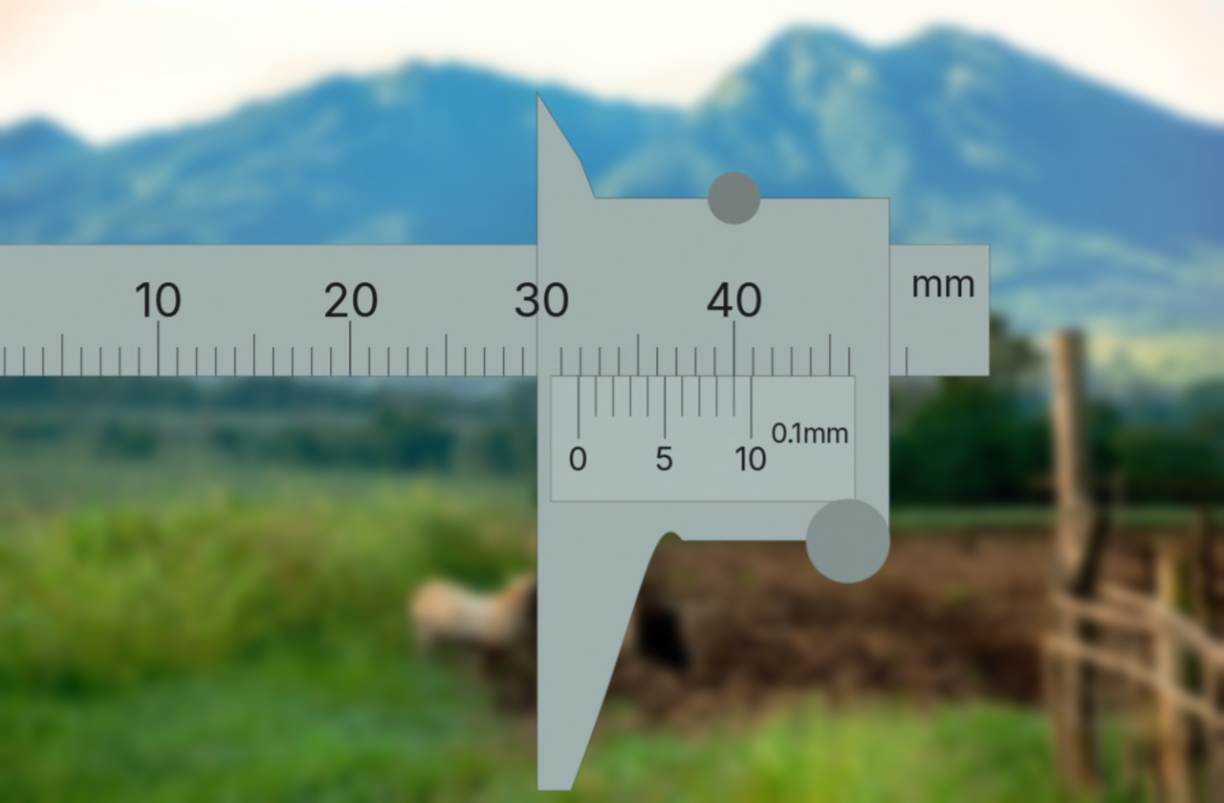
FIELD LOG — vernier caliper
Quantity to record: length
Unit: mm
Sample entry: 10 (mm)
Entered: 31.9 (mm)
